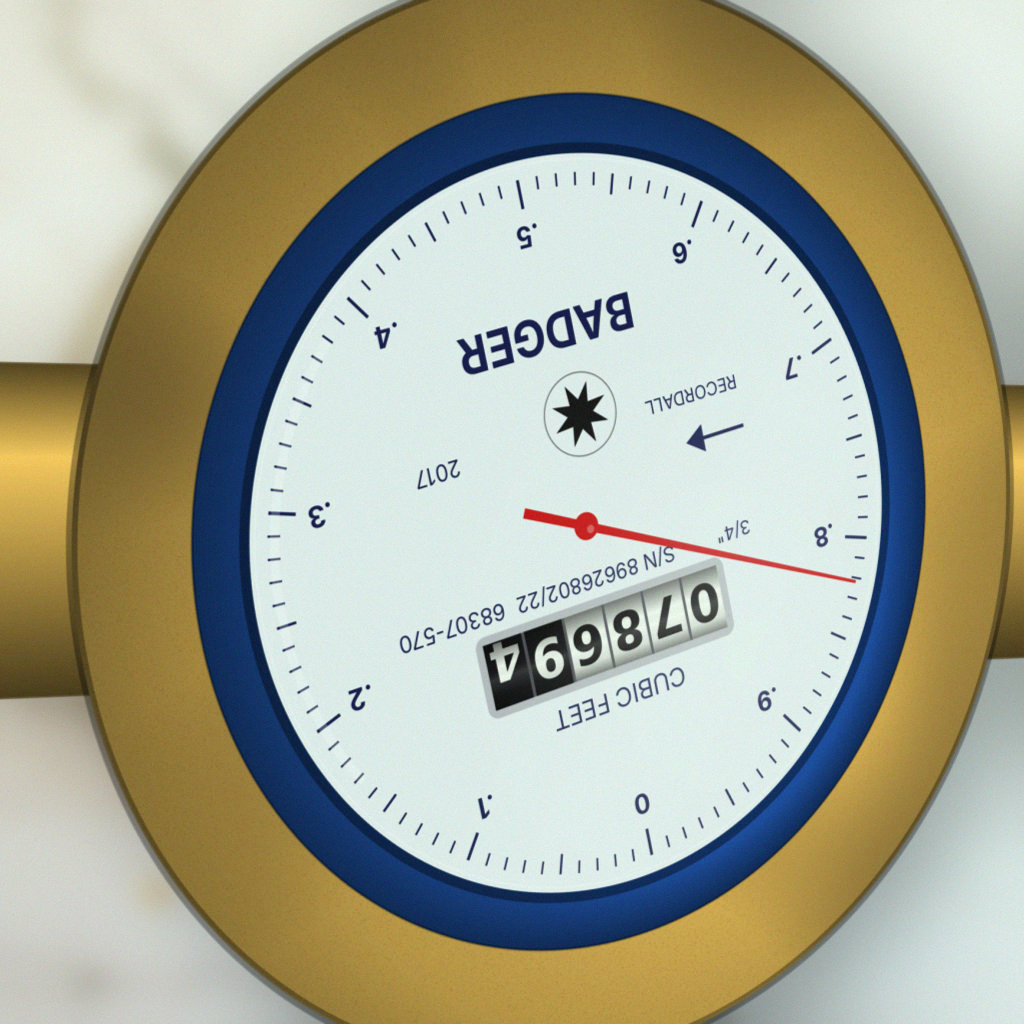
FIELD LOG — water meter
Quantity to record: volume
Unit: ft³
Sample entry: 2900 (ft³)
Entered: 78693.82 (ft³)
